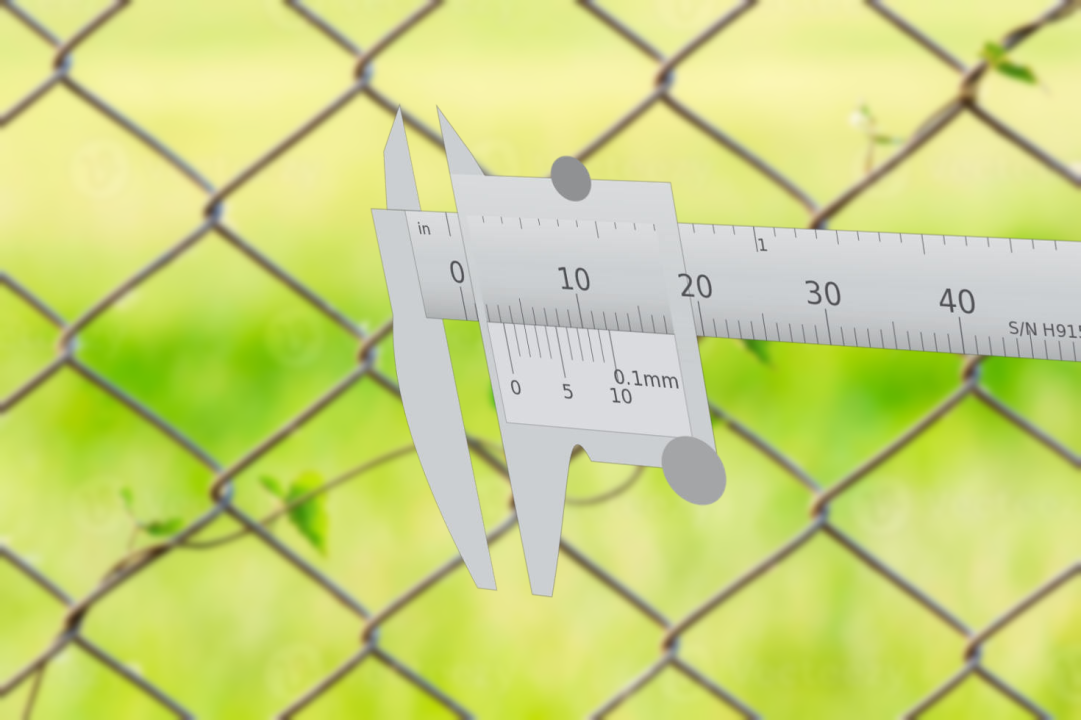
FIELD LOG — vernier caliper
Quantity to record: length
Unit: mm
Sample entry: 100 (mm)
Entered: 3.2 (mm)
